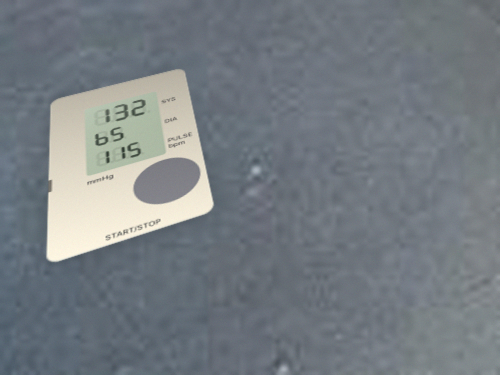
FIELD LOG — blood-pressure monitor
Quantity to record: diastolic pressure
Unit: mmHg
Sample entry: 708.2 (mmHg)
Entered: 65 (mmHg)
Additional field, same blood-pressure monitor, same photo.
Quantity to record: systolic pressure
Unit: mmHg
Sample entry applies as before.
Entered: 132 (mmHg)
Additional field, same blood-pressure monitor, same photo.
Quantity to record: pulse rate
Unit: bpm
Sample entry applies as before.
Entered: 115 (bpm)
